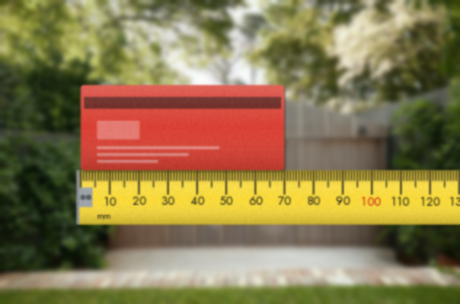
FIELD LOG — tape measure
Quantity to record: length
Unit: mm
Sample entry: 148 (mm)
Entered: 70 (mm)
